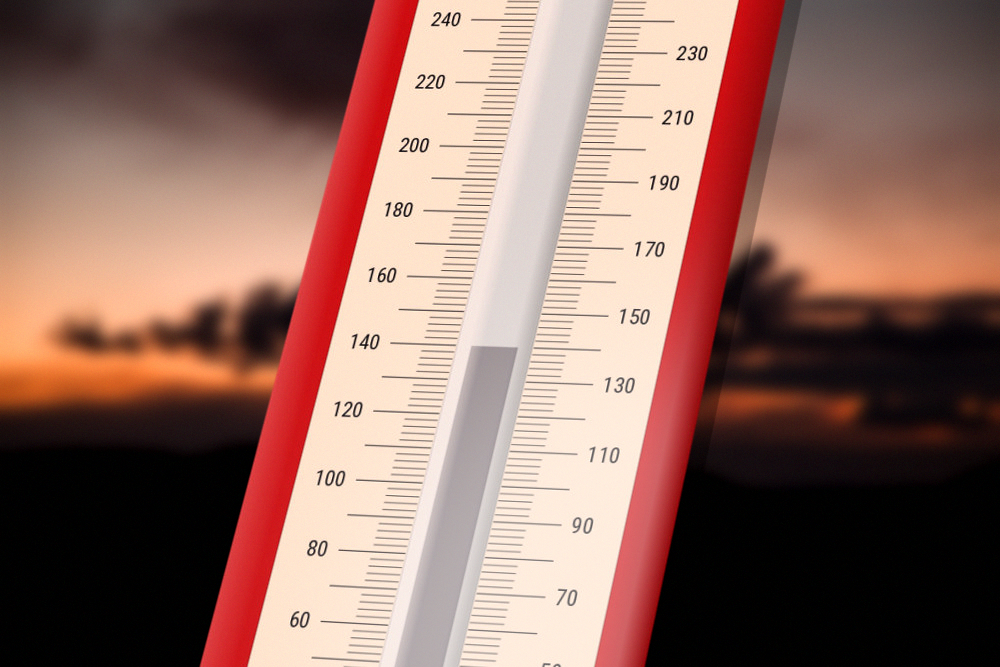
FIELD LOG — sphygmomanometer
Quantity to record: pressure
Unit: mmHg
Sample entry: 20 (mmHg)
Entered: 140 (mmHg)
